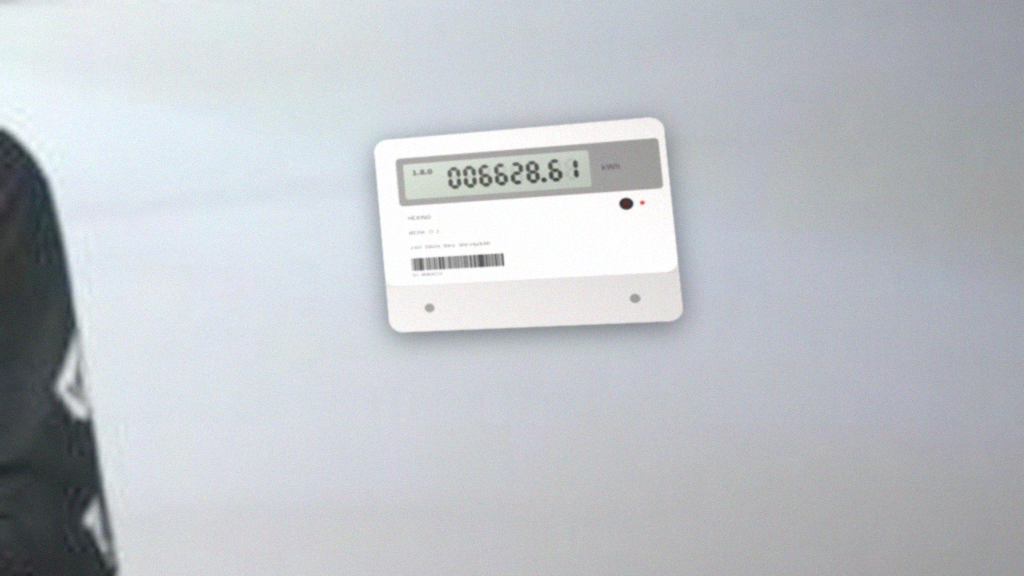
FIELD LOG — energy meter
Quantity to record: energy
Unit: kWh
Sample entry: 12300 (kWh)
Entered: 6628.61 (kWh)
